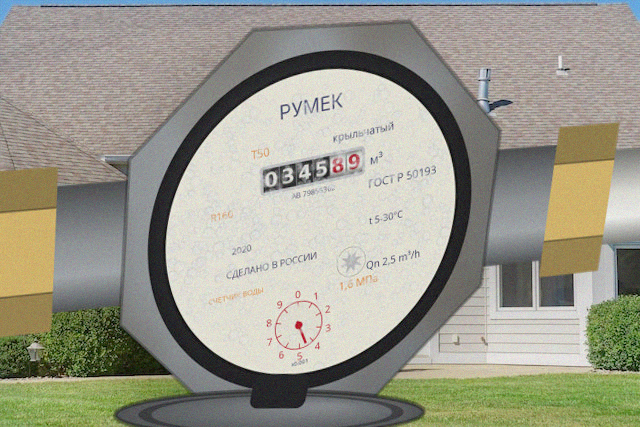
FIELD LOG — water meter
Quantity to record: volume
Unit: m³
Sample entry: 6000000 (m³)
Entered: 345.894 (m³)
